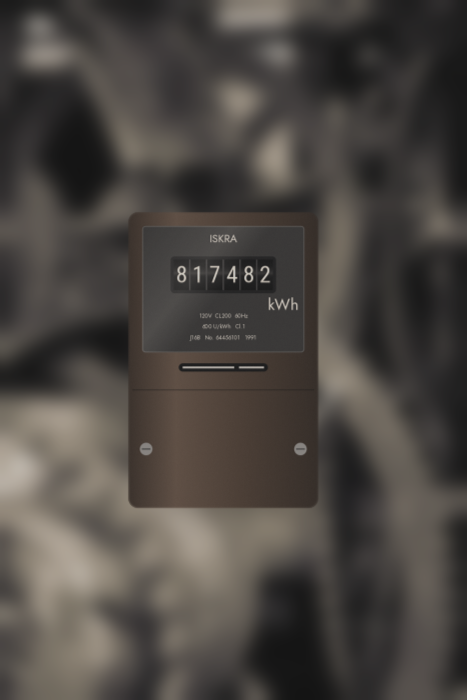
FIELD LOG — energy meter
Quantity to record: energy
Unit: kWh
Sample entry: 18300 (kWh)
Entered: 817482 (kWh)
